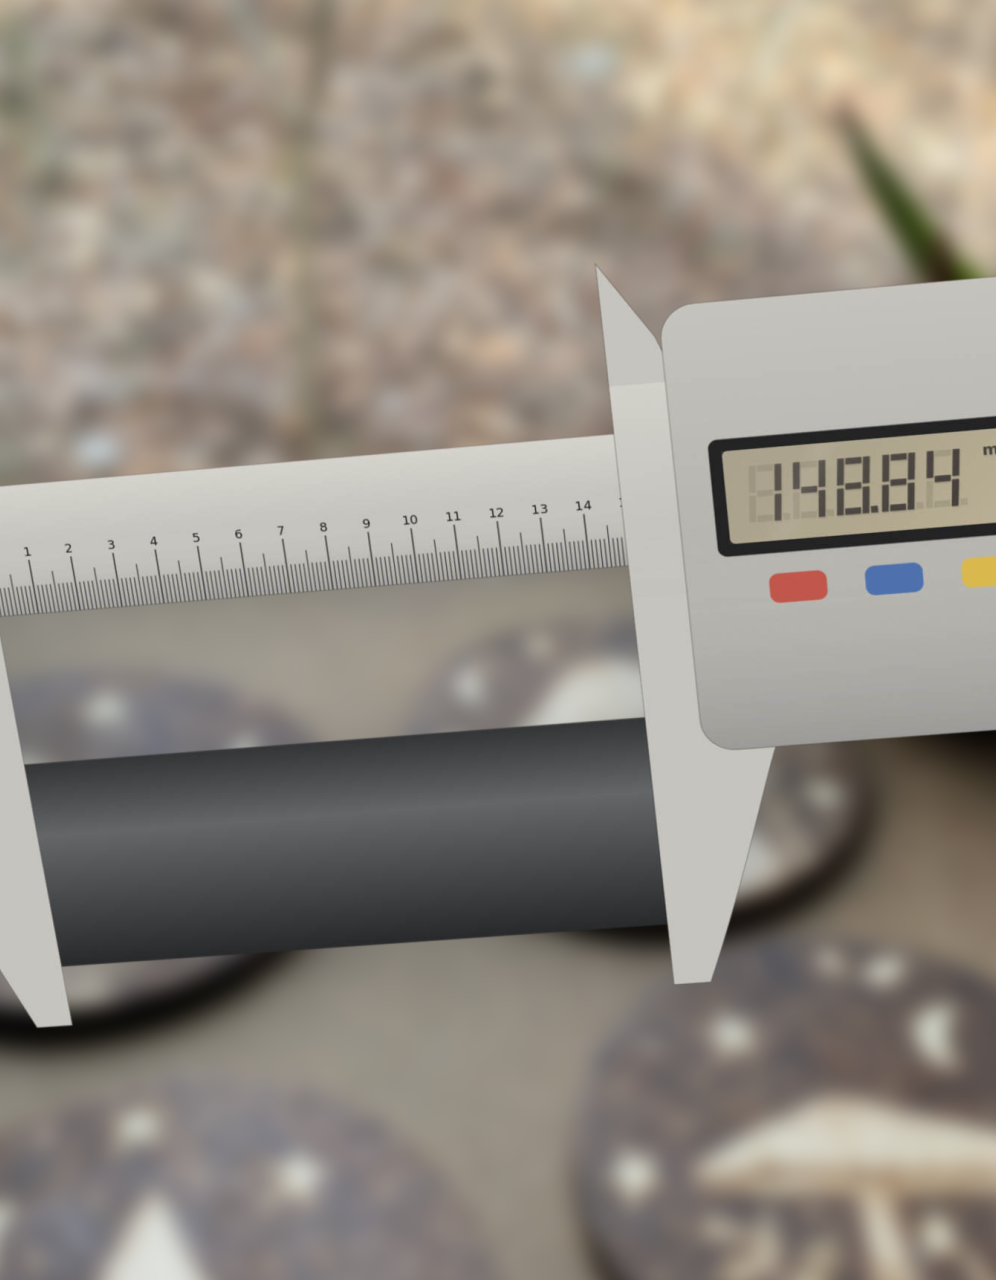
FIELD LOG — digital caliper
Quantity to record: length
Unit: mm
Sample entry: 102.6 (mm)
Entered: 148.84 (mm)
